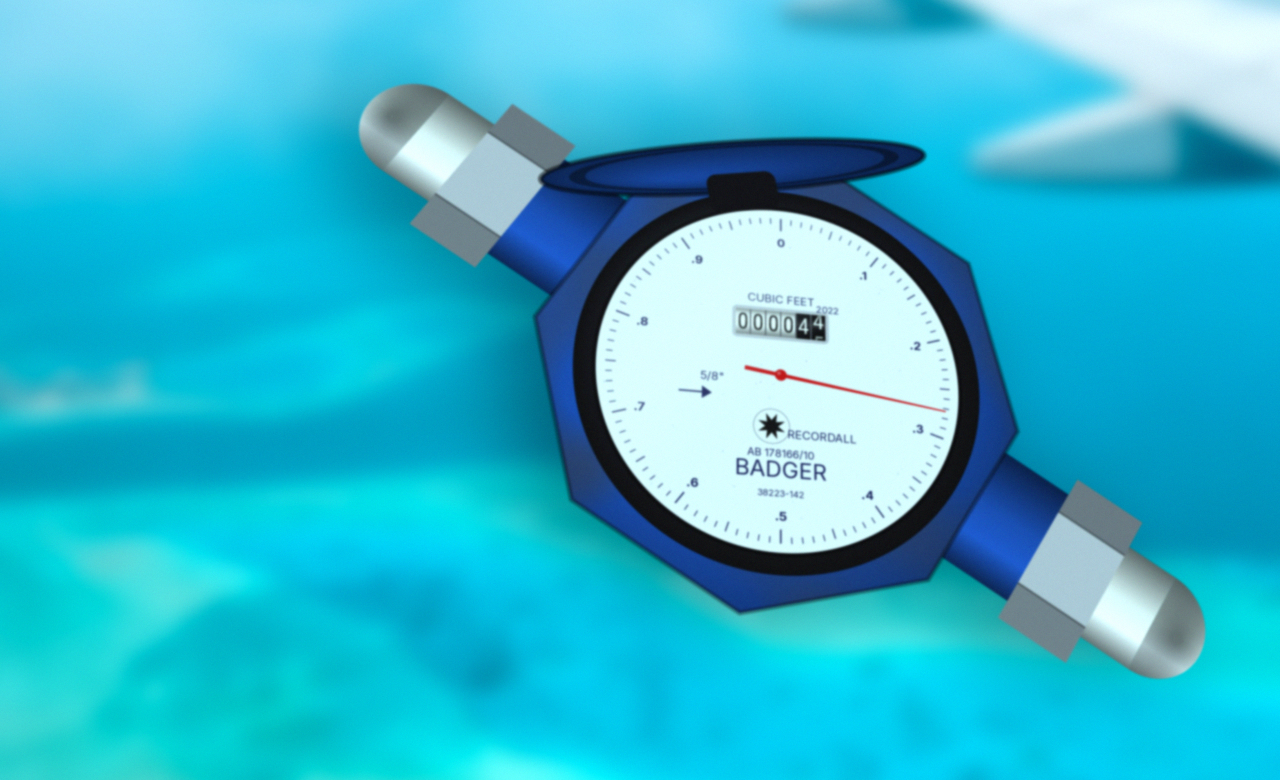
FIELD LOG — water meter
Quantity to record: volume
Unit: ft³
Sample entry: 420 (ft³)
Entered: 44.27 (ft³)
